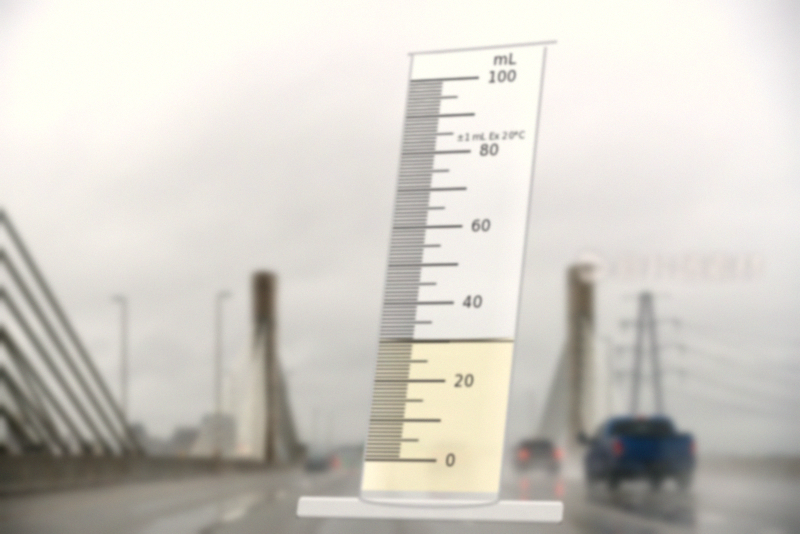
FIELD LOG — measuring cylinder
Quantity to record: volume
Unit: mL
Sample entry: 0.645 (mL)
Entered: 30 (mL)
